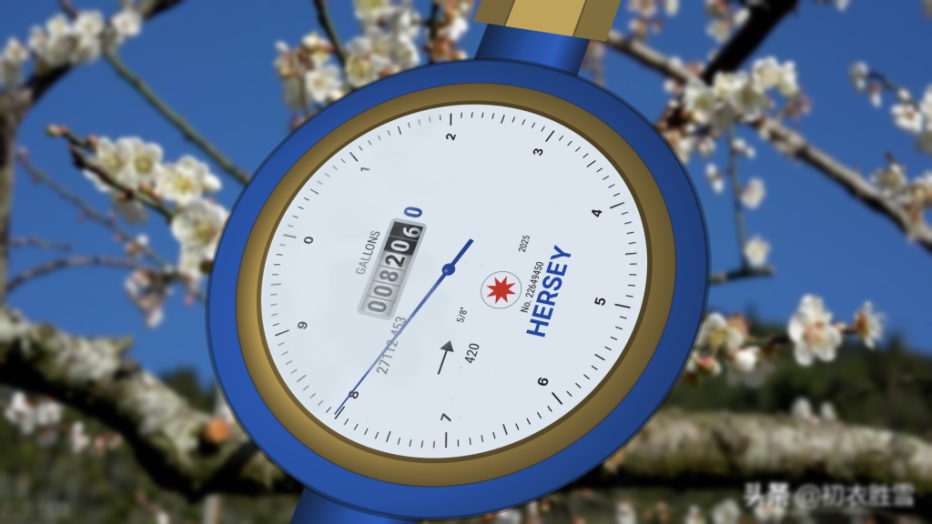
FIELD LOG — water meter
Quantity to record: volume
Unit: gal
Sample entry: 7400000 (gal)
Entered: 82058.0 (gal)
